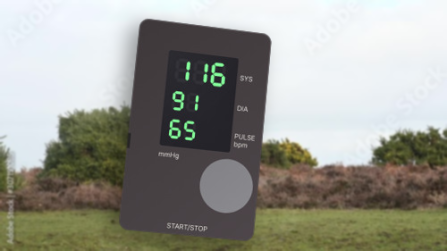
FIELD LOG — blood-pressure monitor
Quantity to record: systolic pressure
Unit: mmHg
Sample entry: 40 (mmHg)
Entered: 116 (mmHg)
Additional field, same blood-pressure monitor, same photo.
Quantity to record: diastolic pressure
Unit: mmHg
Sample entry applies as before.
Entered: 91 (mmHg)
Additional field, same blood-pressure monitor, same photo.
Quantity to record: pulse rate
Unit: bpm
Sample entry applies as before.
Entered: 65 (bpm)
